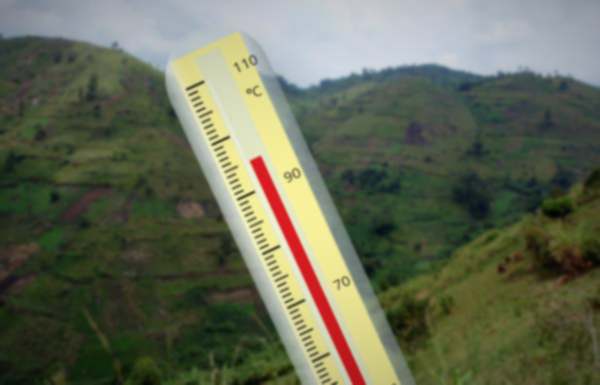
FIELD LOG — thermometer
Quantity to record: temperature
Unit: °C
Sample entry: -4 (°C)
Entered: 95 (°C)
